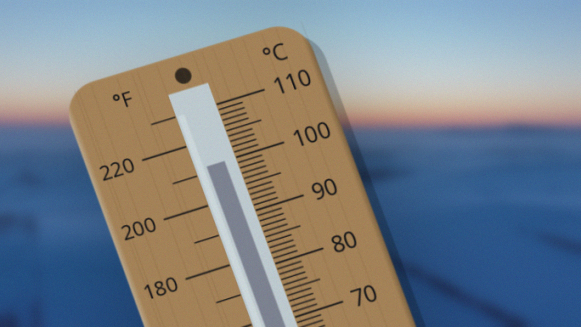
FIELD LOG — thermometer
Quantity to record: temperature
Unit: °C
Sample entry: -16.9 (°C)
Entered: 100 (°C)
